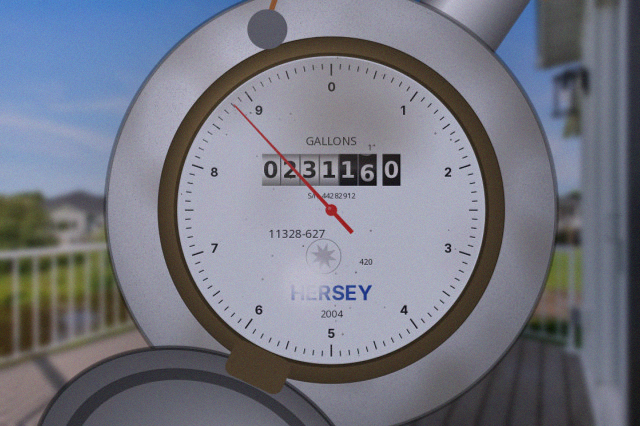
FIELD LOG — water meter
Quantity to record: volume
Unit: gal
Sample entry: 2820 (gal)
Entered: 231158.8 (gal)
